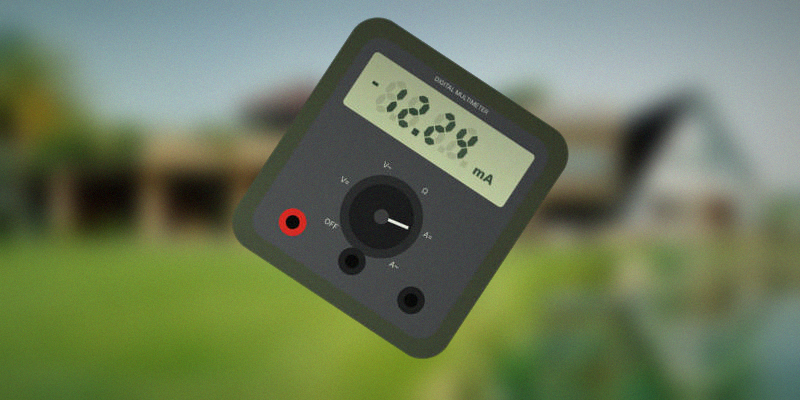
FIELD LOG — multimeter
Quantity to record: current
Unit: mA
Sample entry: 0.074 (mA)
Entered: -12.24 (mA)
